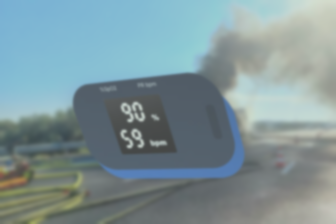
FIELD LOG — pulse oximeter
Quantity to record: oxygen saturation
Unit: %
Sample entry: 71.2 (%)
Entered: 90 (%)
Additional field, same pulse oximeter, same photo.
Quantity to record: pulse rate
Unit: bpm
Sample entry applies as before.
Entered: 59 (bpm)
